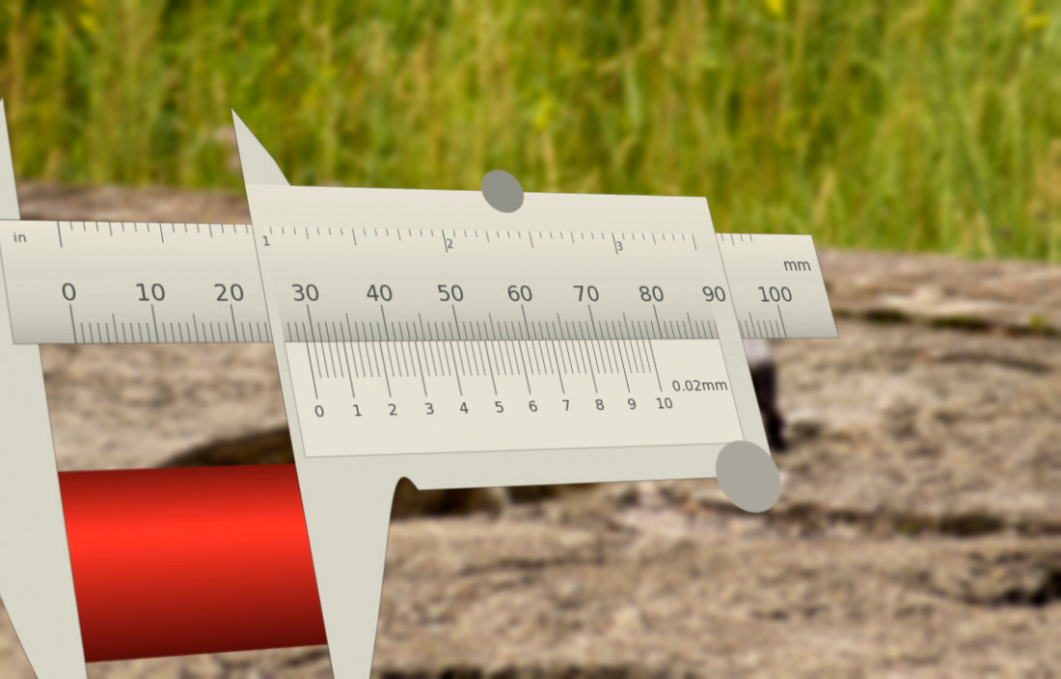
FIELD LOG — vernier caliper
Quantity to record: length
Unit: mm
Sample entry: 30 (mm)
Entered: 29.0 (mm)
